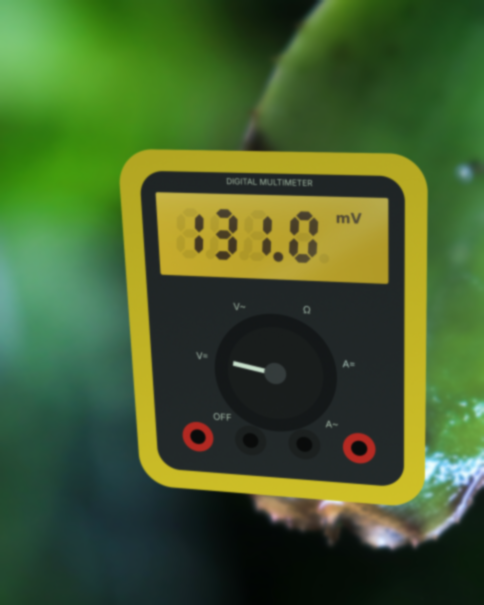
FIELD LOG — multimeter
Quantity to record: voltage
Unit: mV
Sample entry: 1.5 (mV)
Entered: 131.0 (mV)
